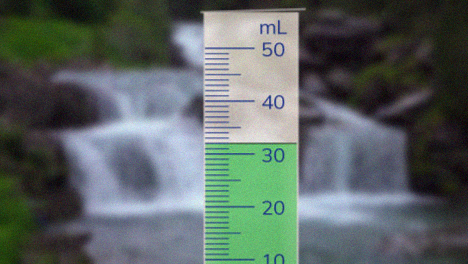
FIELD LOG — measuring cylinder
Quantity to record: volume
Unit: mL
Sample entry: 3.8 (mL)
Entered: 32 (mL)
